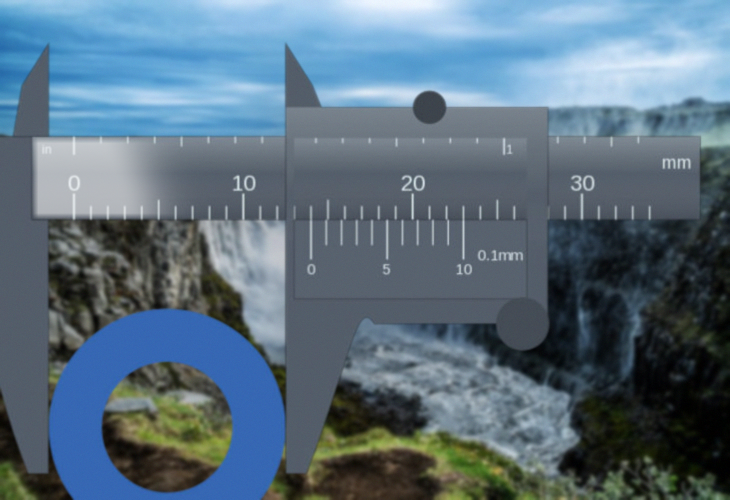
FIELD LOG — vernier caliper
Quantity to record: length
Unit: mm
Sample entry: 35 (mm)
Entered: 14.0 (mm)
